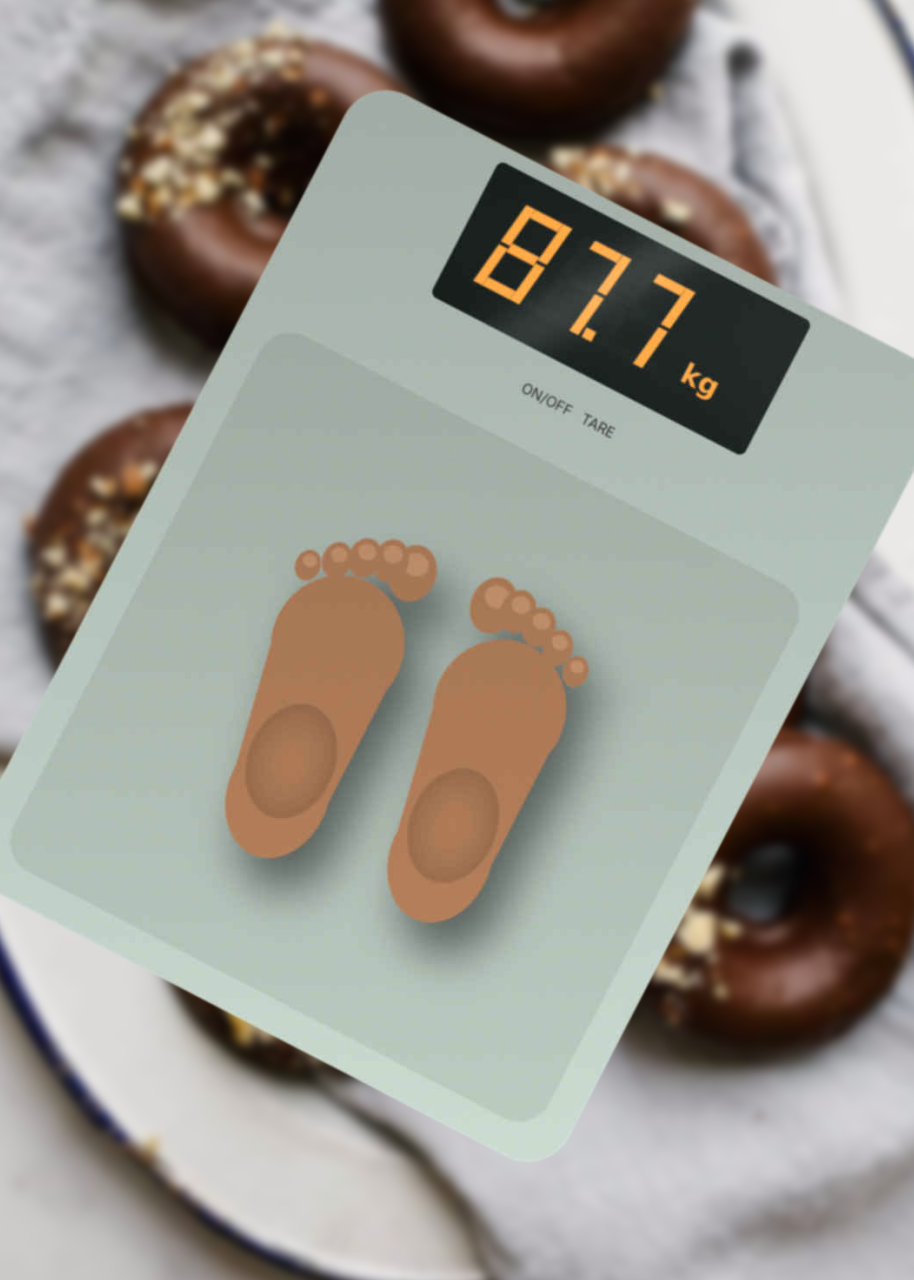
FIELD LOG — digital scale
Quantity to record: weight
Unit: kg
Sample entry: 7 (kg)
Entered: 87.7 (kg)
